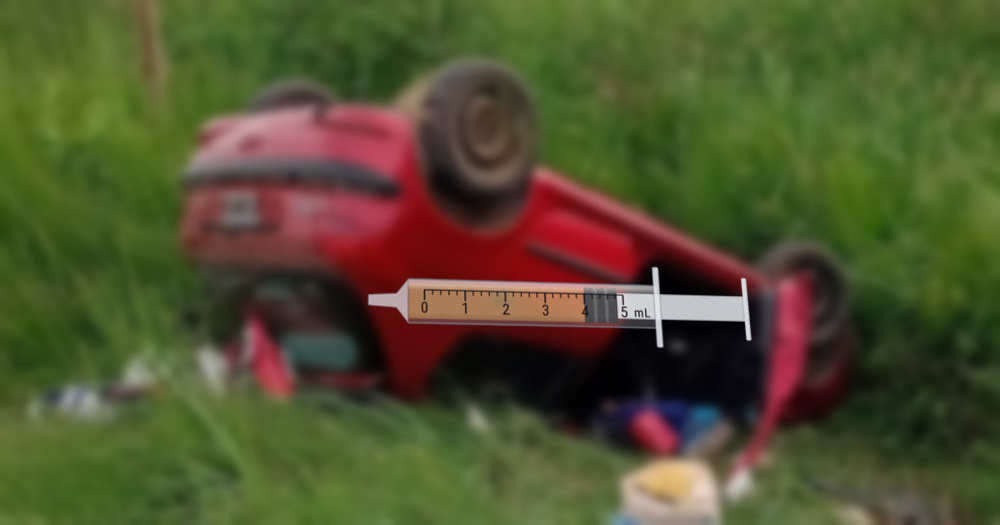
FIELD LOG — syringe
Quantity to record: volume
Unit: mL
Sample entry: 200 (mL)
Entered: 4 (mL)
